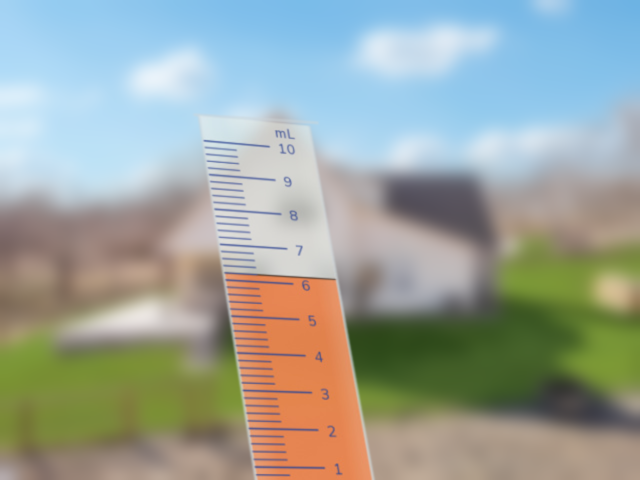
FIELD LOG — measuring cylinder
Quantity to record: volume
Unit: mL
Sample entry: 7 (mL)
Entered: 6.2 (mL)
